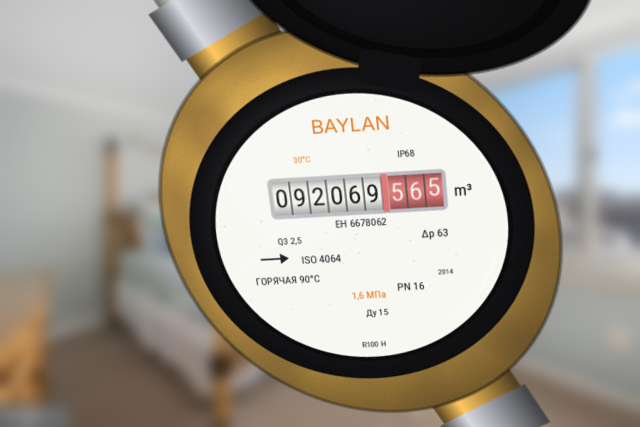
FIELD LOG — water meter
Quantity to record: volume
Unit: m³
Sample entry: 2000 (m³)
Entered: 92069.565 (m³)
